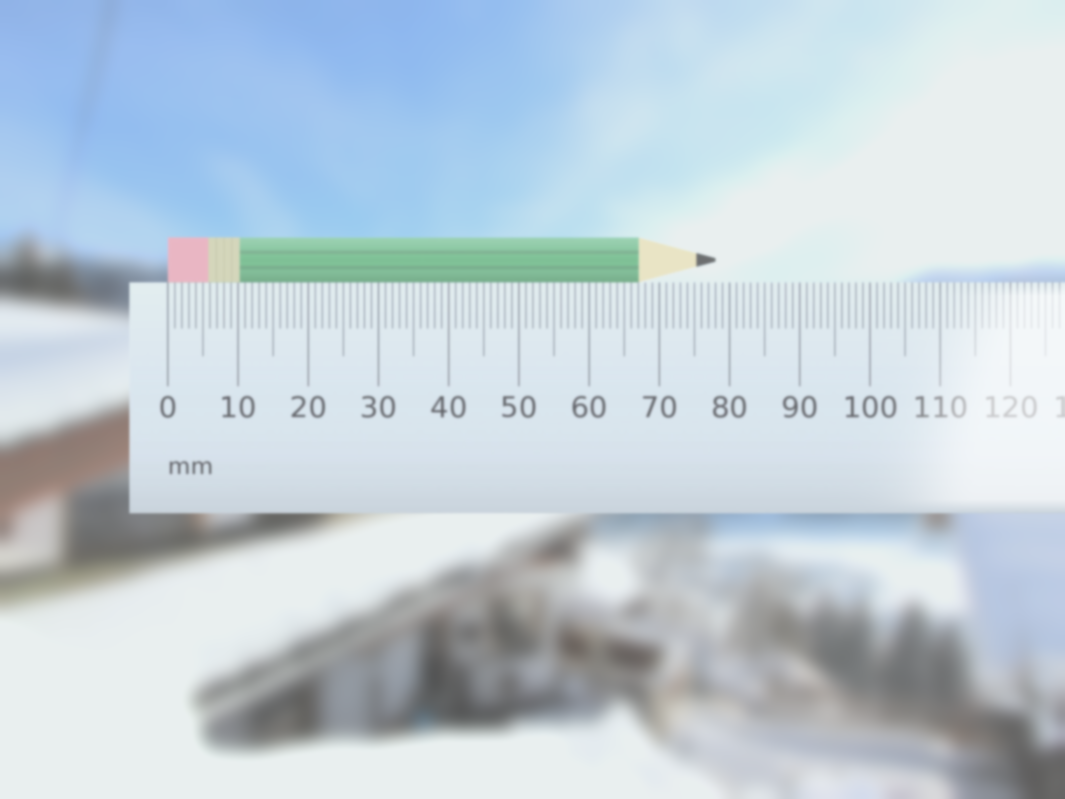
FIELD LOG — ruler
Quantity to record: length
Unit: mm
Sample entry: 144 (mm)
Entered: 78 (mm)
